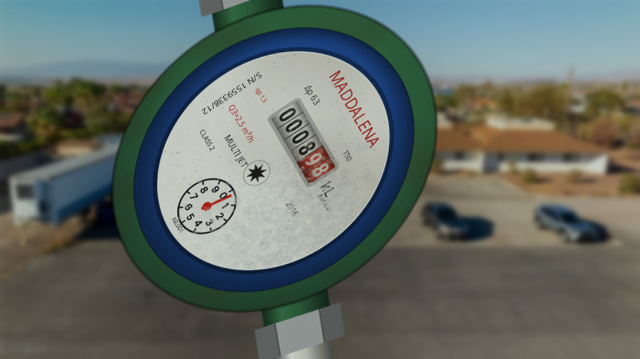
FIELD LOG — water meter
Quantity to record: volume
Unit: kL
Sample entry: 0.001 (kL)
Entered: 8.980 (kL)
